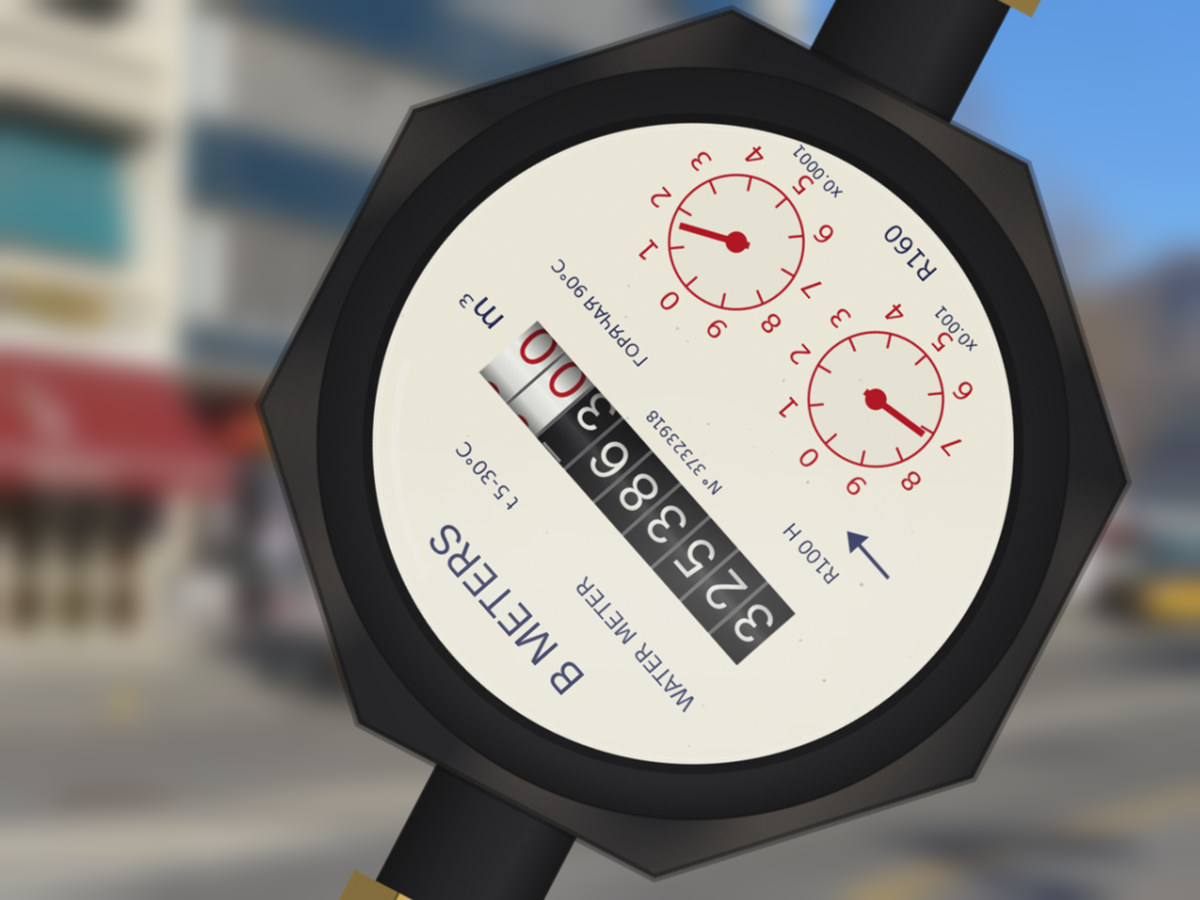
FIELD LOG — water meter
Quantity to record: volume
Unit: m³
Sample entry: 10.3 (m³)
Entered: 3253862.9971 (m³)
